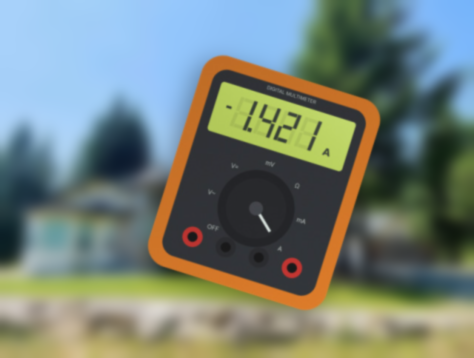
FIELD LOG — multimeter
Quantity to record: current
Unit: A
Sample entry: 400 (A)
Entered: -1.421 (A)
